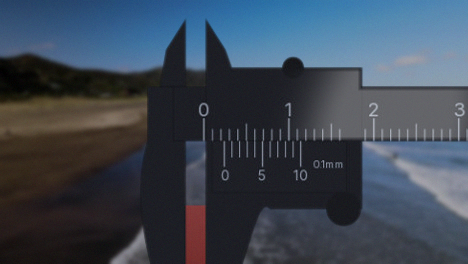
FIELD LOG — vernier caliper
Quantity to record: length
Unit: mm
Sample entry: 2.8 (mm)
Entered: 2.4 (mm)
